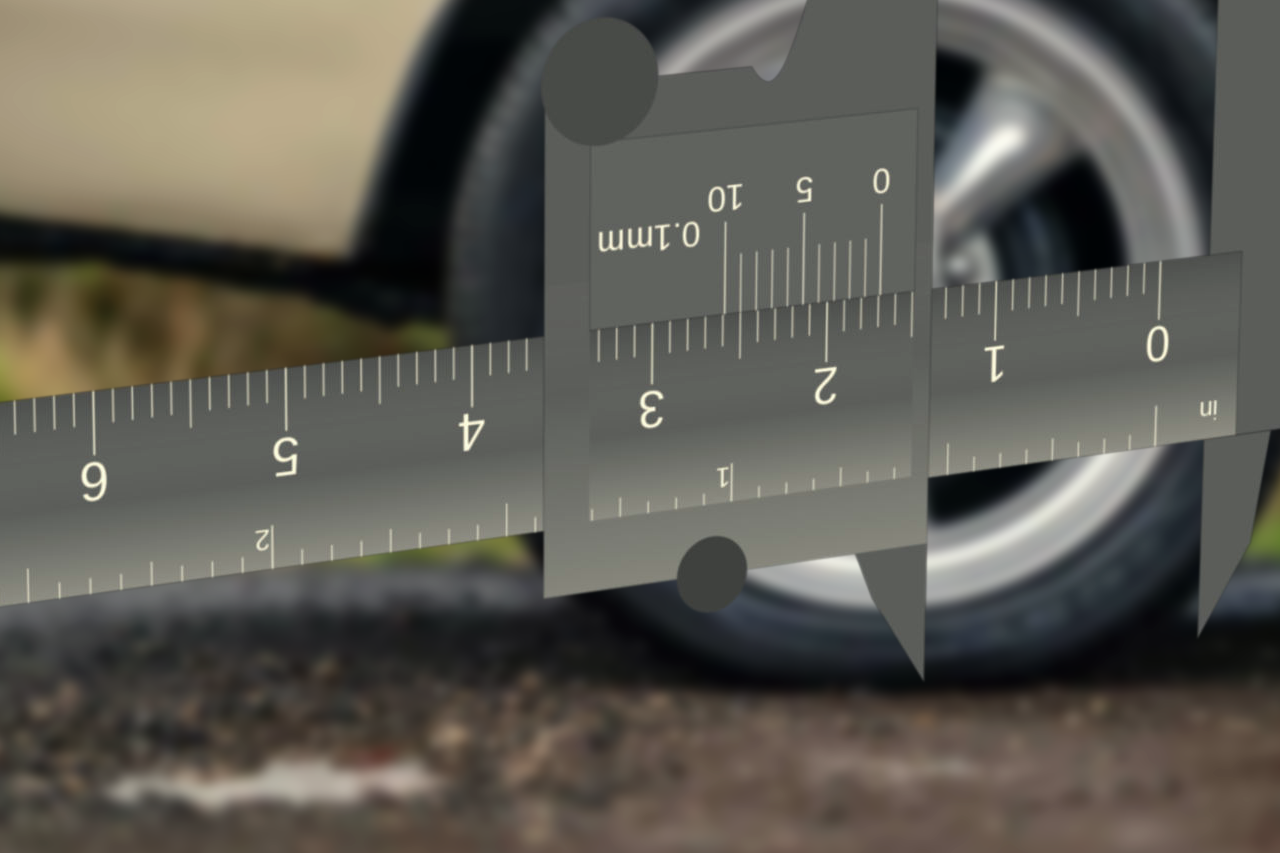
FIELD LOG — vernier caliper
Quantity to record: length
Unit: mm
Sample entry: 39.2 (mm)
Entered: 16.9 (mm)
